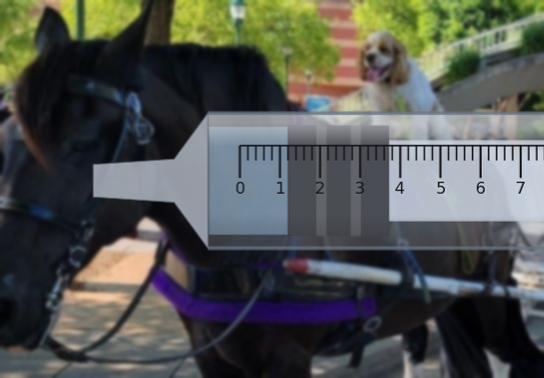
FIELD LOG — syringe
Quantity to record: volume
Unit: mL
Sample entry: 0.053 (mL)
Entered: 1.2 (mL)
